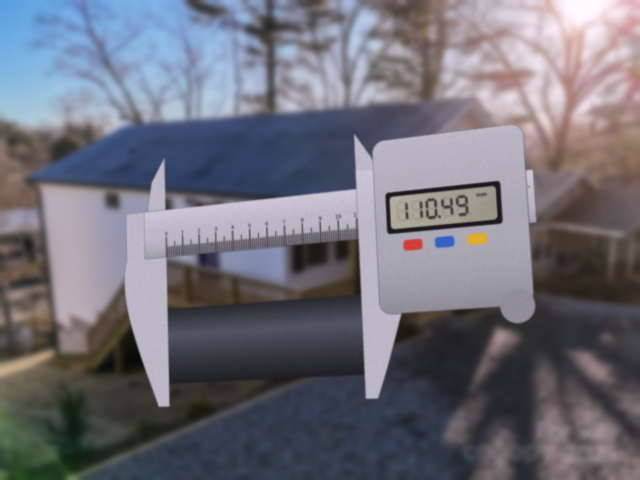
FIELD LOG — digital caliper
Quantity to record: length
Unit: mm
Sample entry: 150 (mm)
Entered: 110.49 (mm)
